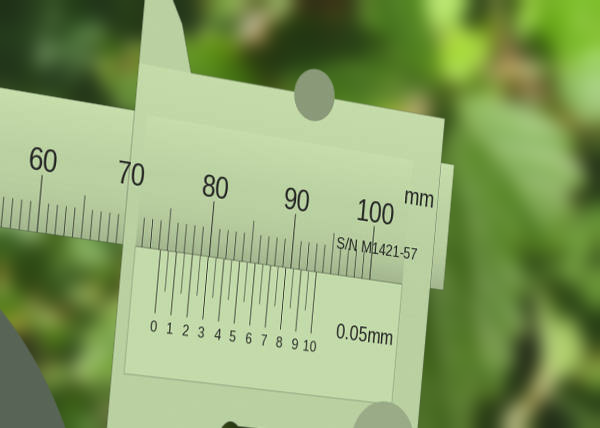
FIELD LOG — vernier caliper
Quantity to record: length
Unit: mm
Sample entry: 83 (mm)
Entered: 74.2 (mm)
